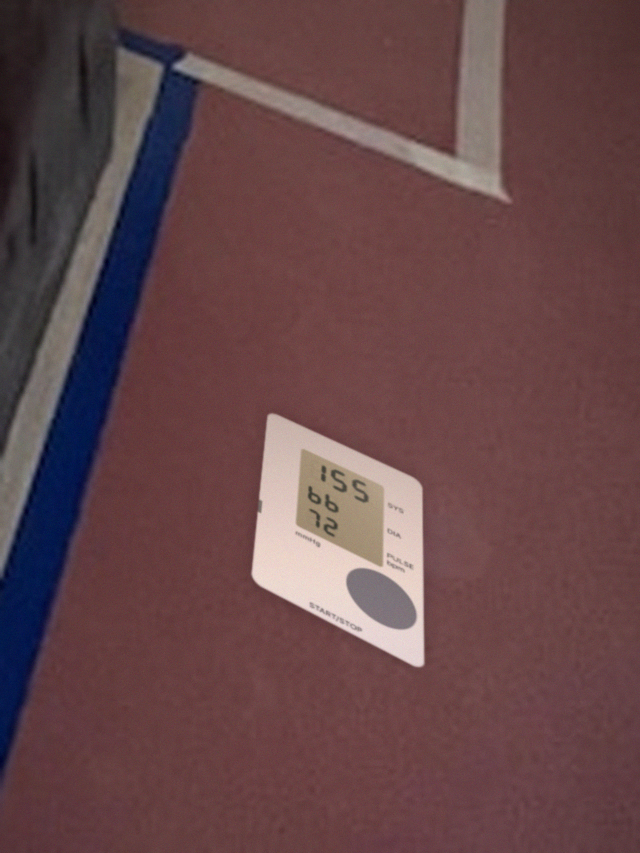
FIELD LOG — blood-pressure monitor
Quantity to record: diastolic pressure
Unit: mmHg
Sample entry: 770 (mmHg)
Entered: 66 (mmHg)
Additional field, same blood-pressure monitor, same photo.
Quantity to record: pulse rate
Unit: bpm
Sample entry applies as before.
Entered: 72 (bpm)
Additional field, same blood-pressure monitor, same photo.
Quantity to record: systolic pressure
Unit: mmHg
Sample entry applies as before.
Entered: 155 (mmHg)
